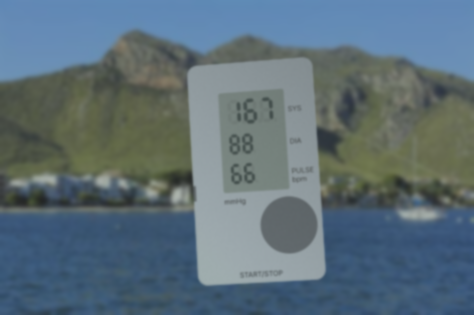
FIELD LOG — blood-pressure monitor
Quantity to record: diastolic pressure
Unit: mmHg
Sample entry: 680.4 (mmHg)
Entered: 88 (mmHg)
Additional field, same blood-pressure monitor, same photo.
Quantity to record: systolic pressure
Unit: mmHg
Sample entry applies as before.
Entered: 167 (mmHg)
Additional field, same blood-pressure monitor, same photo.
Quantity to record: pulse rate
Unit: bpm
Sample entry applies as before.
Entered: 66 (bpm)
